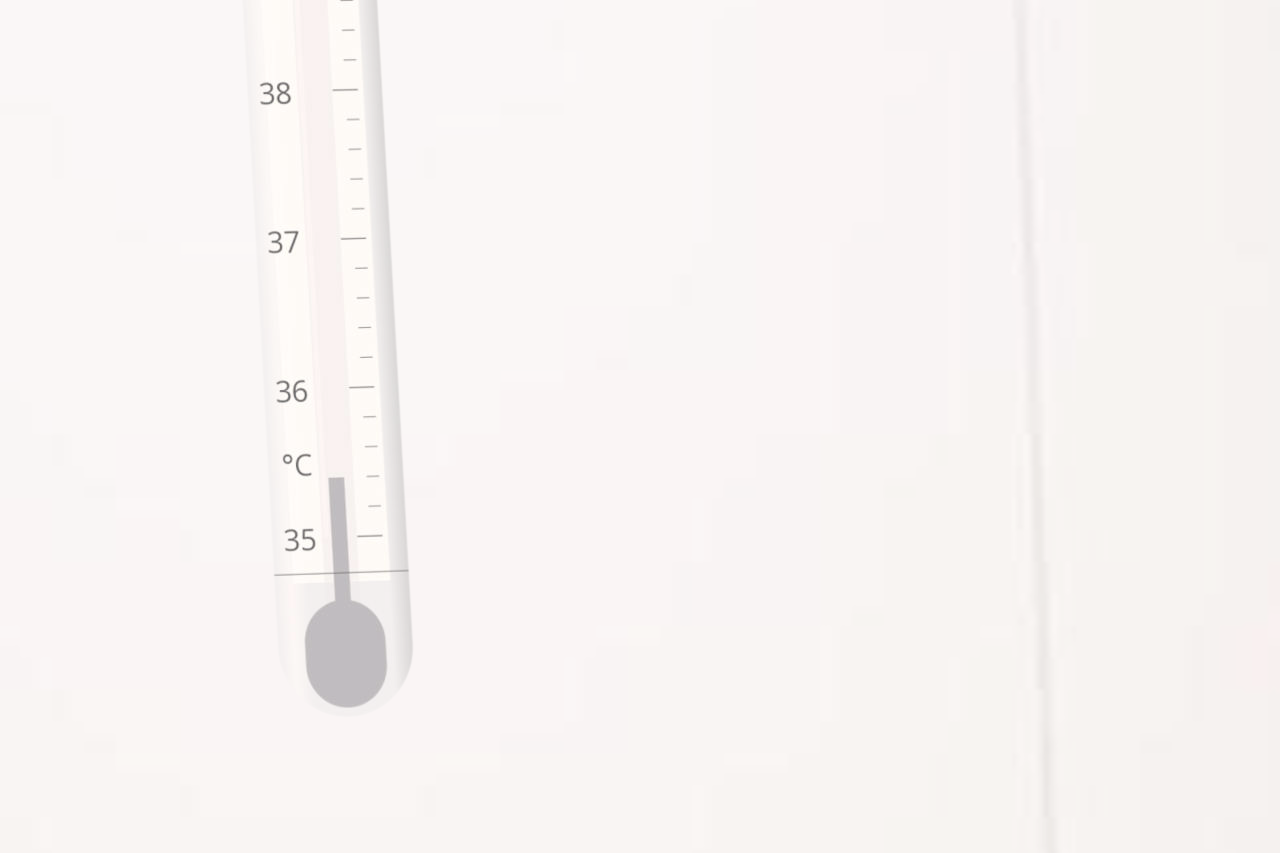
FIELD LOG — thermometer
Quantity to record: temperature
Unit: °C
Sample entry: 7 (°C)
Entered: 35.4 (°C)
